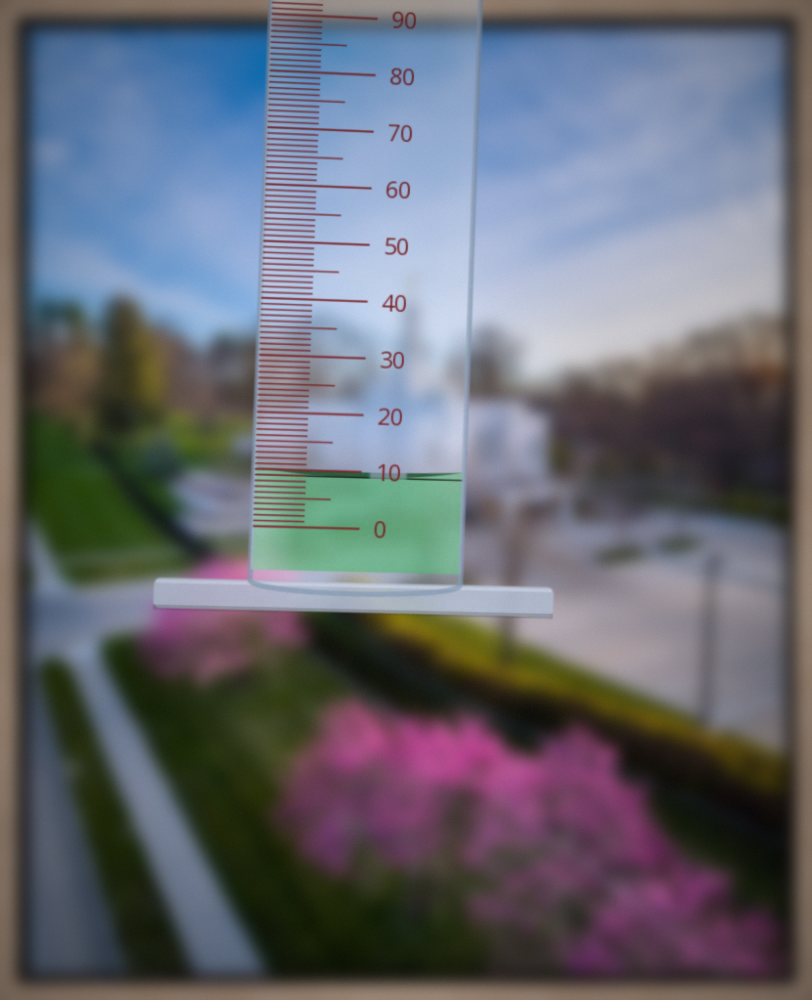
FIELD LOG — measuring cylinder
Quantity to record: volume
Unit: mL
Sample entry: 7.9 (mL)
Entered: 9 (mL)
